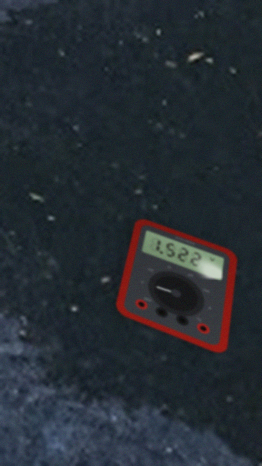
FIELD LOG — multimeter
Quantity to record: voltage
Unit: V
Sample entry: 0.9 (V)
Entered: 1.522 (V)
